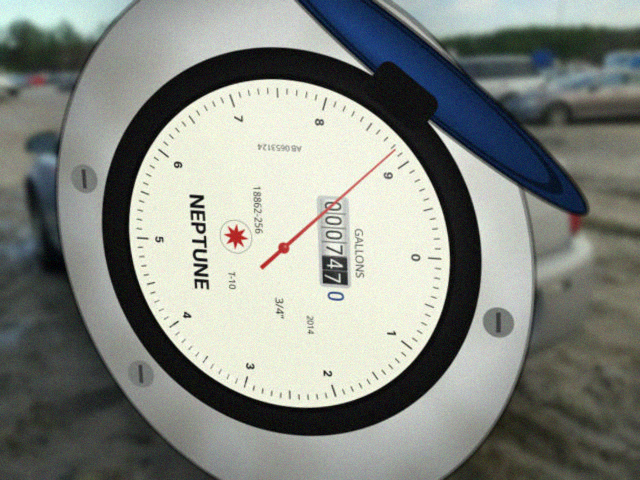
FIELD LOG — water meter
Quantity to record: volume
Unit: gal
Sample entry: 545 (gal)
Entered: 7468.8 (gal)
